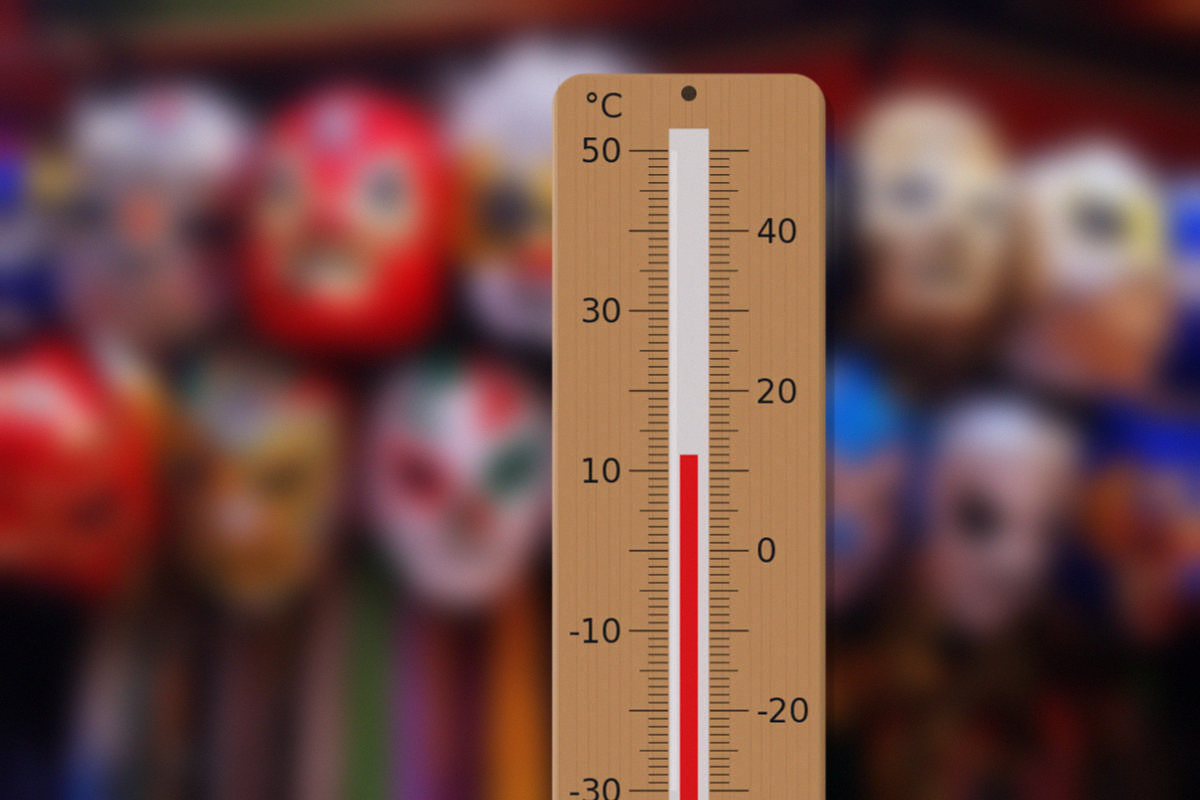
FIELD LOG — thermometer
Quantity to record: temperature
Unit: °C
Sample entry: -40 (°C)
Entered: 12 (°C)
